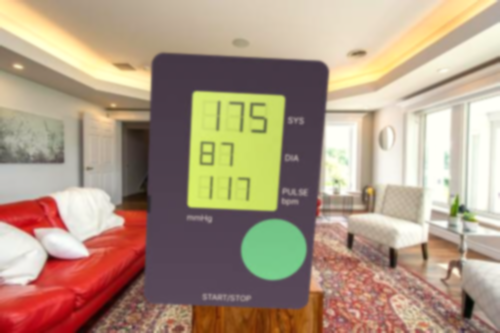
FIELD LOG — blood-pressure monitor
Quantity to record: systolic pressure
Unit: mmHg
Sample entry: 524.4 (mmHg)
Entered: 175 (mmHg)
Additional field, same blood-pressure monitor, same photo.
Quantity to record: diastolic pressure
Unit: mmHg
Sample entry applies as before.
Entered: 87 (mmHg)
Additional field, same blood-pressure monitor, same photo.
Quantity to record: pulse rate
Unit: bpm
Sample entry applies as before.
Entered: 117 (bpm)
